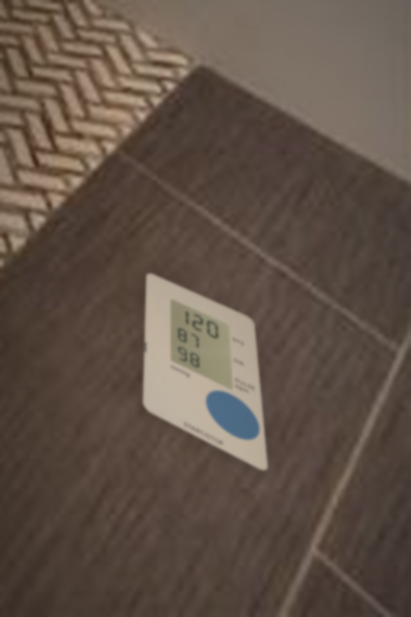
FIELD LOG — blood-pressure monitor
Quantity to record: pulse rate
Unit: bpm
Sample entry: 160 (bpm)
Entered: 98 (bpm)
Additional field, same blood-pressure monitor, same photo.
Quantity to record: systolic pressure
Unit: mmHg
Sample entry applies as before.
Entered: 120 (mmHg)
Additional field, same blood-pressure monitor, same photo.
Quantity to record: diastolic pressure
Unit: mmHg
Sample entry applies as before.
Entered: 87 (mmHg)
